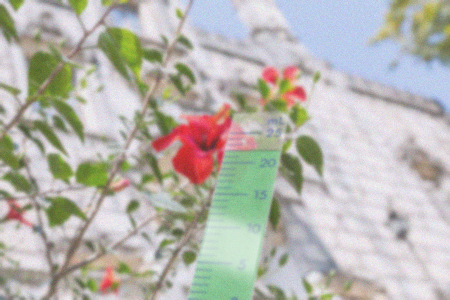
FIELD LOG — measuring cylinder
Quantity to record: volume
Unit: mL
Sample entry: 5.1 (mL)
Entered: 22 (mL)
